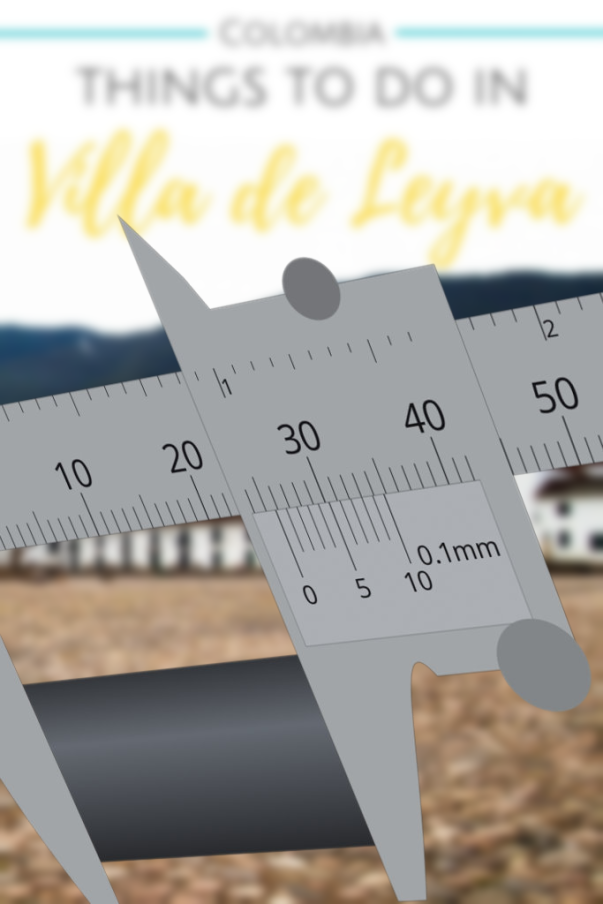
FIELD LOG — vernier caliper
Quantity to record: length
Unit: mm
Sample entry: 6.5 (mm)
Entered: 25.8 (mm)
